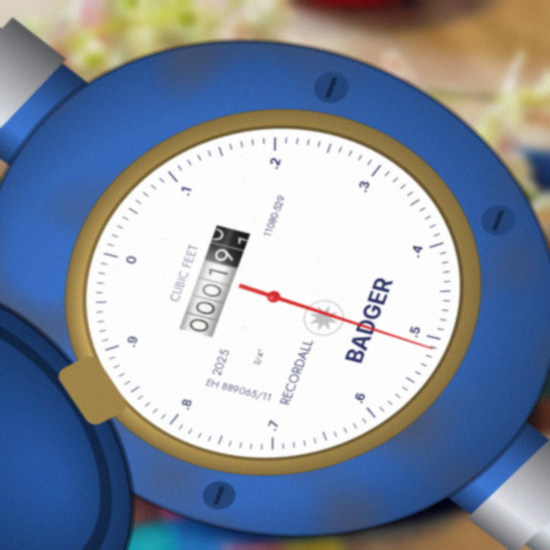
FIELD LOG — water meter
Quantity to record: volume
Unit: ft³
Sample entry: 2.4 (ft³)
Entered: 190.51 (ft³)
